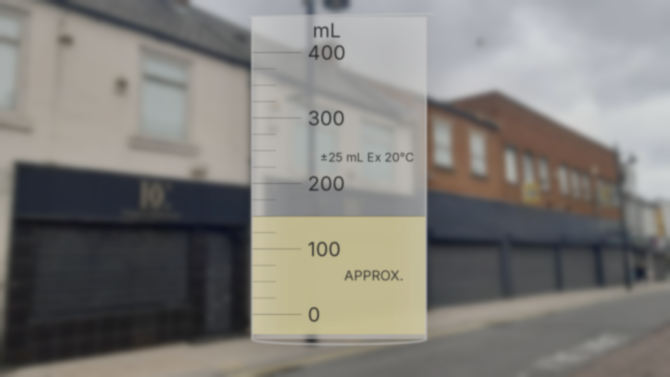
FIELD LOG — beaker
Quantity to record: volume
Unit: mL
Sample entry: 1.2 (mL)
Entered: 150 (mL)
